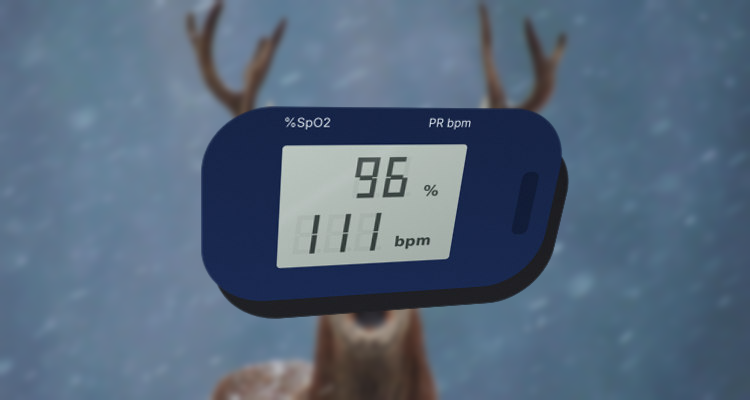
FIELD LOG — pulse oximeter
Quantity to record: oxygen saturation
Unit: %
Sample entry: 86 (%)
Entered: 96 (%)
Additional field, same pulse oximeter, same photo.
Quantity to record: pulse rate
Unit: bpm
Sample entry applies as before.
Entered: 111 (bpm)
